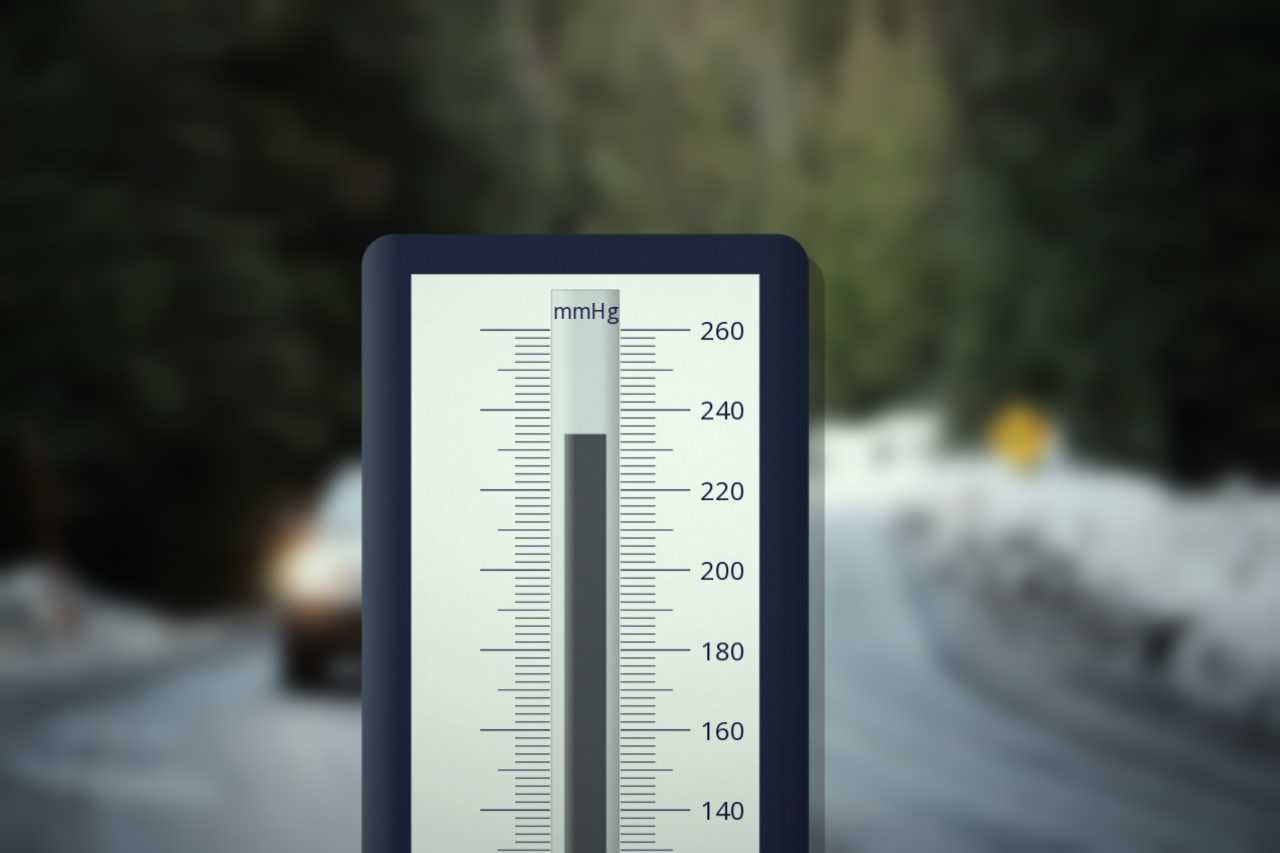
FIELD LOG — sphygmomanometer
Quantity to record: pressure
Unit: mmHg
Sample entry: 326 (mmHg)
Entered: 234 (mmHg)
